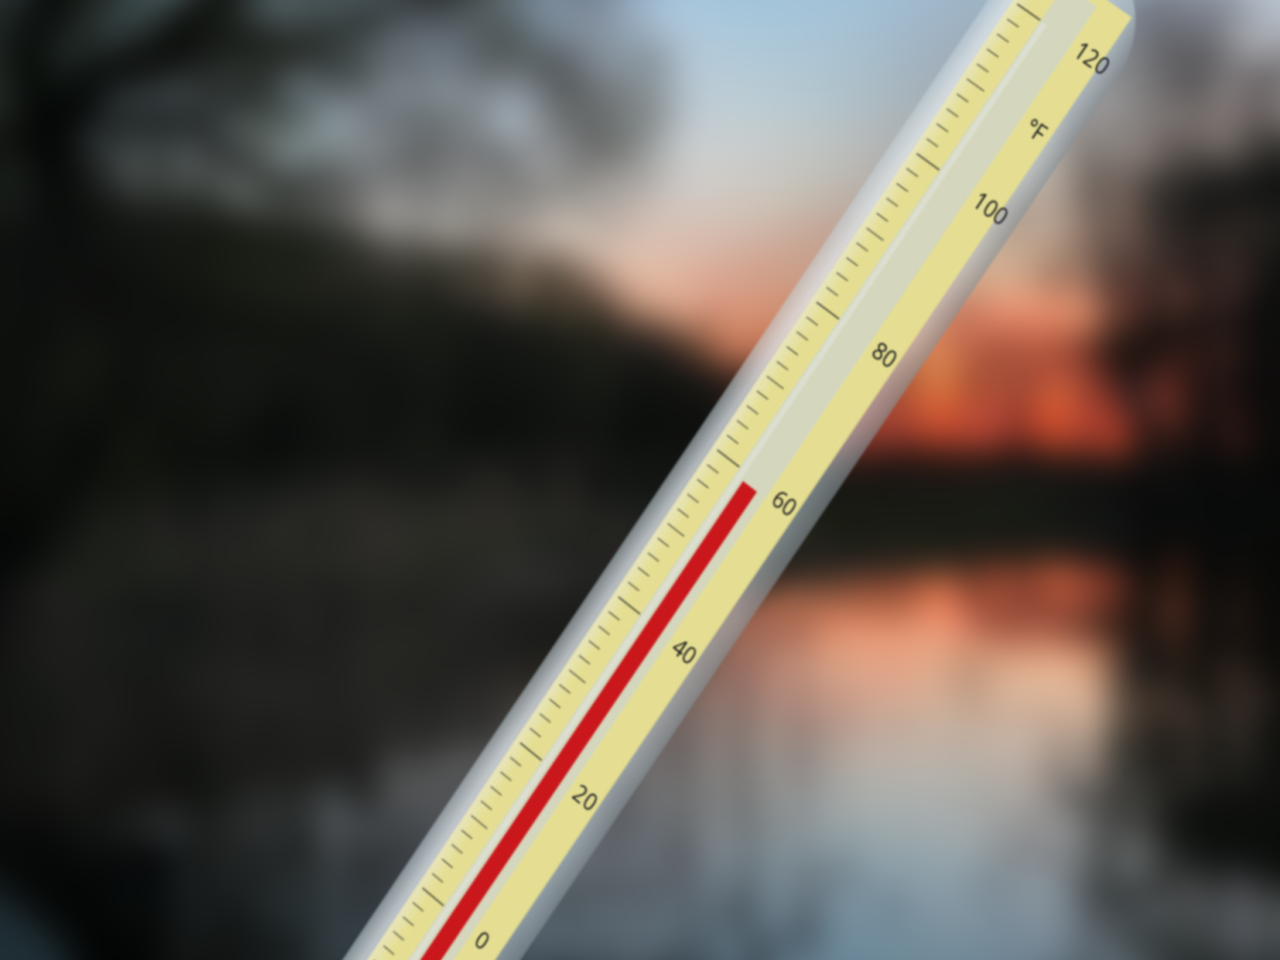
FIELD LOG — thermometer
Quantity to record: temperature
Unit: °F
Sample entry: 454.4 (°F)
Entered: 59 (°F)
